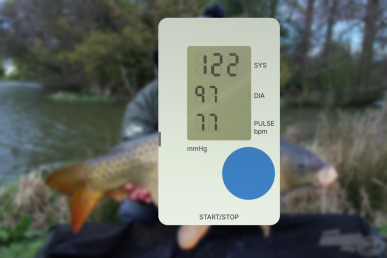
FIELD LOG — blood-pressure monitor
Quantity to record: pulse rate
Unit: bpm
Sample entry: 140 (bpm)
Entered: 77 (bpm)
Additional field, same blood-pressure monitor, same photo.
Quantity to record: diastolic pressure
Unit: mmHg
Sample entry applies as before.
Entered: 97 (mmHg)
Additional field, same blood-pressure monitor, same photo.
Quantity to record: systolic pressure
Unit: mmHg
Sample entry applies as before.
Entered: 122 (mmHg)
